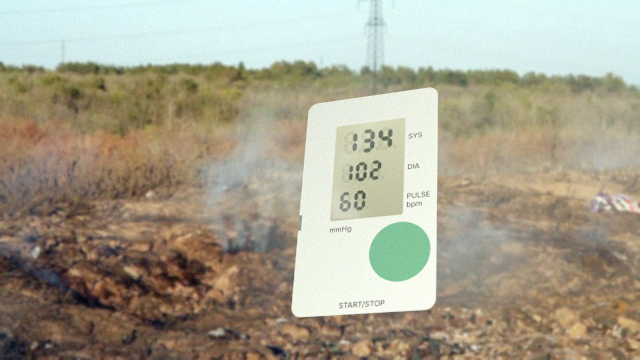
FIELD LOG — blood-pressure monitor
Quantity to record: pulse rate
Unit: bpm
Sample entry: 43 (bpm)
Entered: 60 (bpm)
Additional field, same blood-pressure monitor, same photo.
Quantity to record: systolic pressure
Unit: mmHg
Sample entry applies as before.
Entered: 134 (mmHg)
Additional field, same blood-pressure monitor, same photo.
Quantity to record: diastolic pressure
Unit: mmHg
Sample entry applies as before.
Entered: 102 (mmHg)
